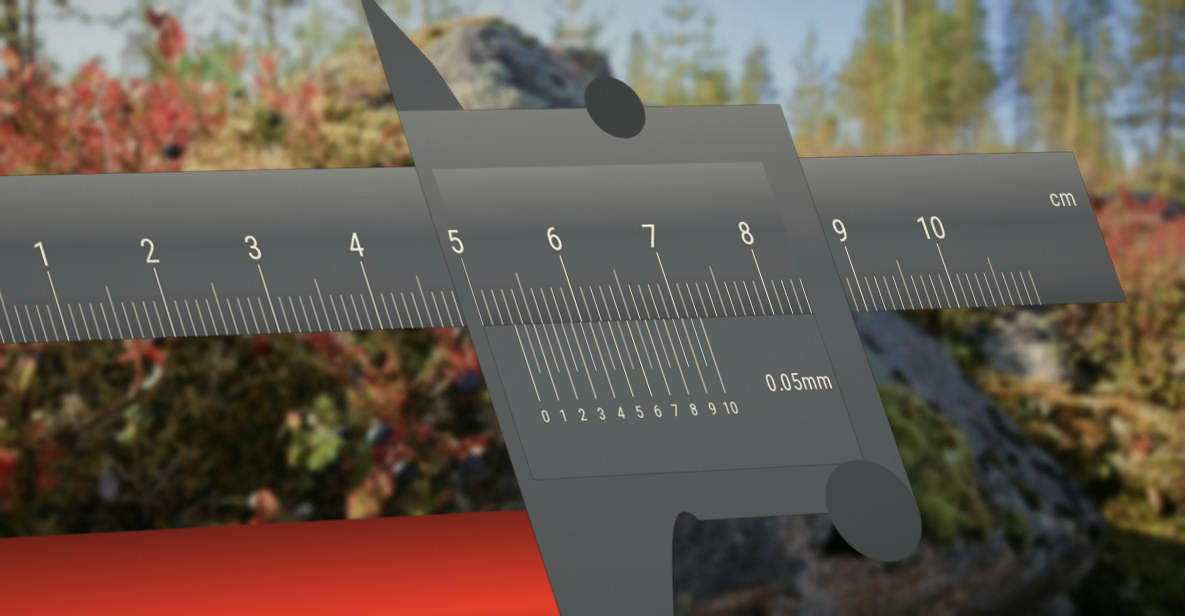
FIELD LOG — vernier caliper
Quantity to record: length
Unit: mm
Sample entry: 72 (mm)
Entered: 53.2 (mm)
